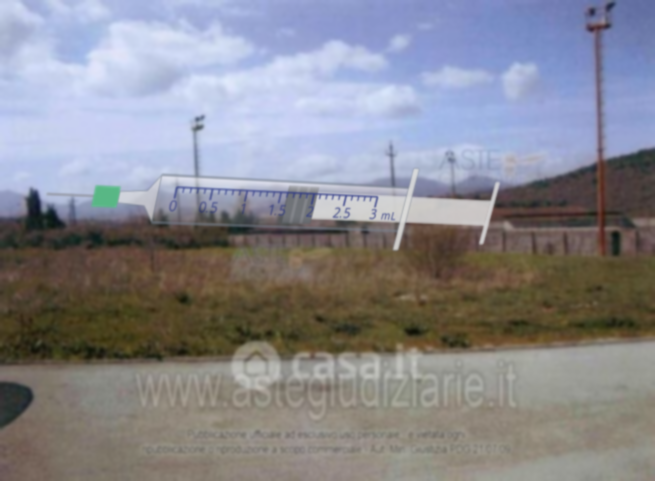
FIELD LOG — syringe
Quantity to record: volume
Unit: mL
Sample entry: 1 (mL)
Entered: 1.6 (mL)
